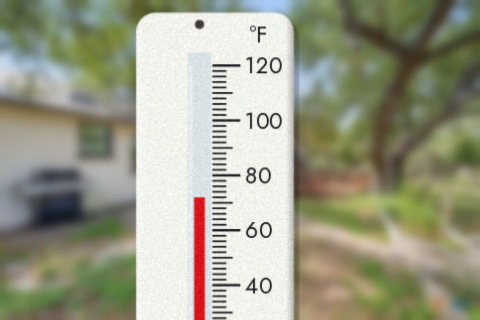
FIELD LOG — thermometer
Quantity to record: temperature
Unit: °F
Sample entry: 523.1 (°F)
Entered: 72 (°F)
